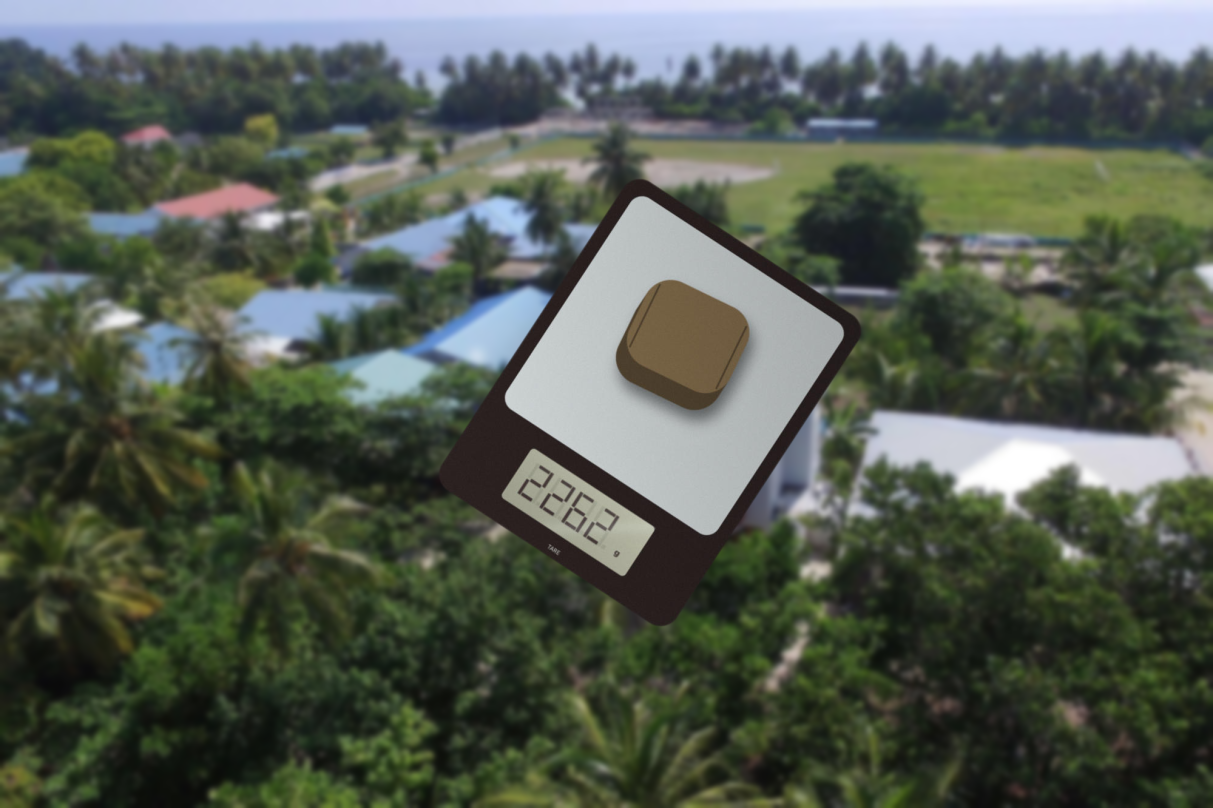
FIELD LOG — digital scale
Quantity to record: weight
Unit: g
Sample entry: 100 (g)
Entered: 2262 (g)
